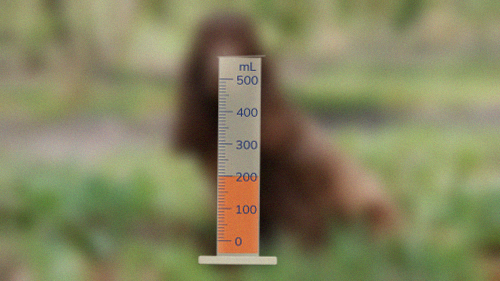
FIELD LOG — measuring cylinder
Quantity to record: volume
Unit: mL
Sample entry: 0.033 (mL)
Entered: 200 (mL)
